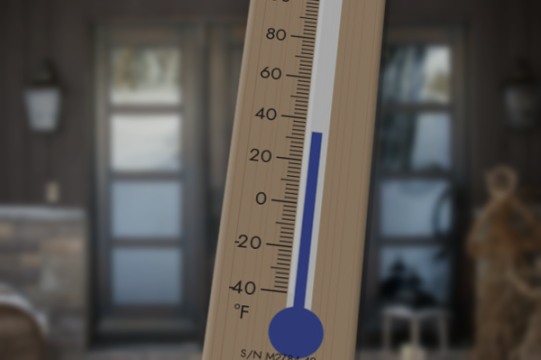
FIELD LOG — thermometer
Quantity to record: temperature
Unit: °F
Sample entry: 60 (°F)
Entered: 34 (°F)
